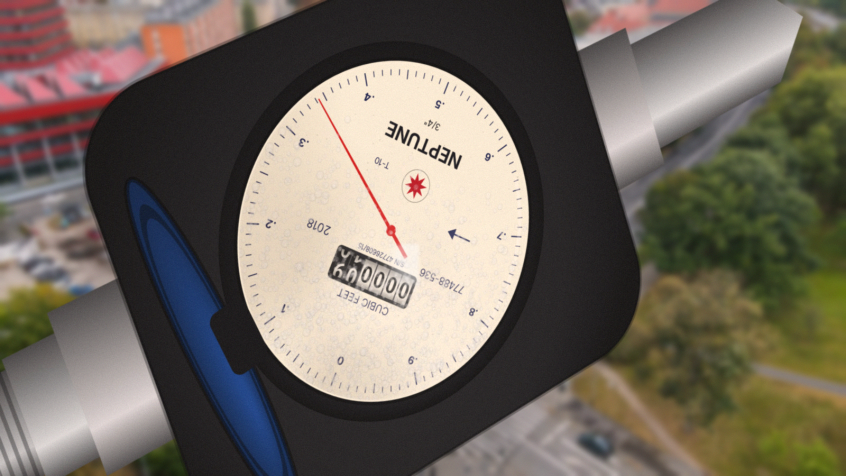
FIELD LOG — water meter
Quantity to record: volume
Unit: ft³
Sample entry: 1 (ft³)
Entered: 9.34 (ft³)
